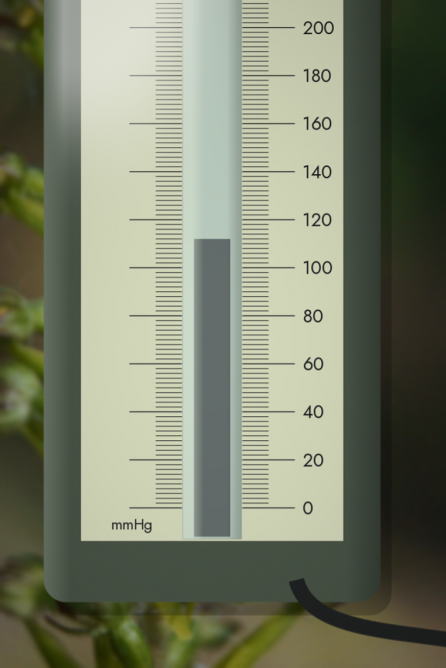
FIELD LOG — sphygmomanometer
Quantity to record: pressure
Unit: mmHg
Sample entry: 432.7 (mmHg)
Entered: 112 (mmHg)
